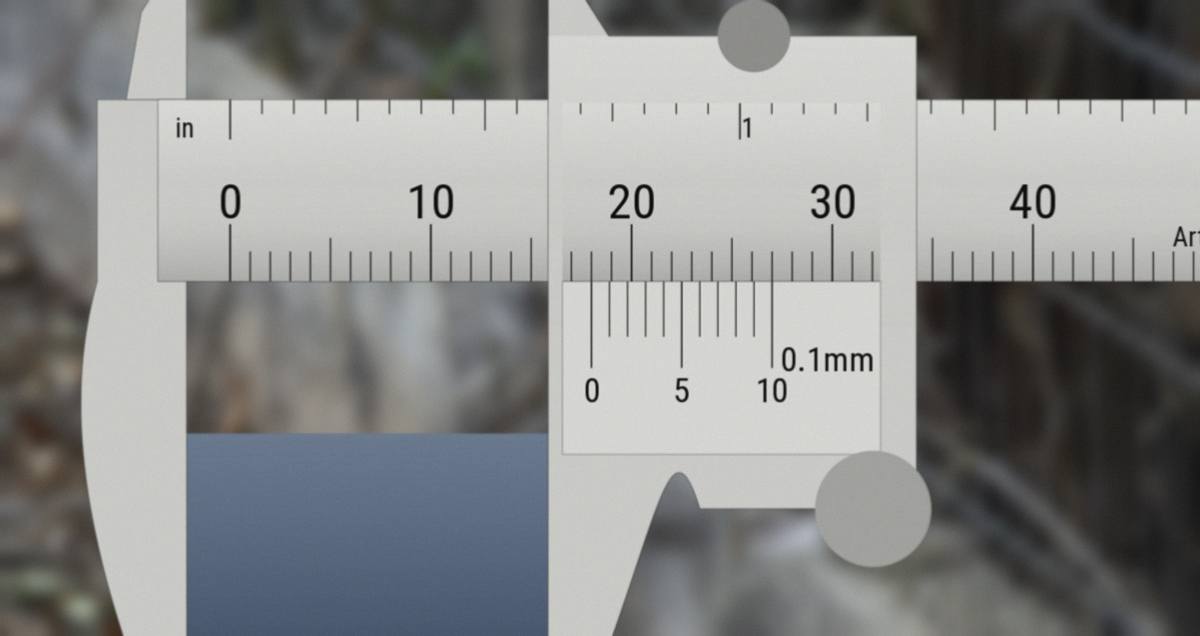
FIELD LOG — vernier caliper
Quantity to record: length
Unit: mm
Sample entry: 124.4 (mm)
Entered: 18.0 (mm)
